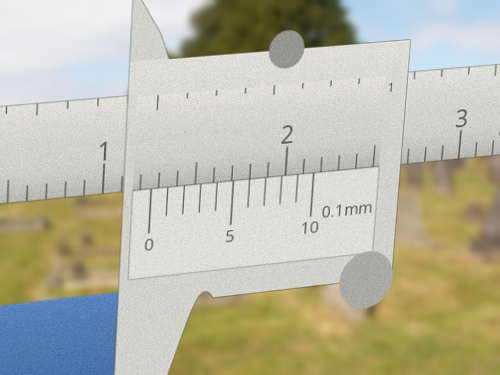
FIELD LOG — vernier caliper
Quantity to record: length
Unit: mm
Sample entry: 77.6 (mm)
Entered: 12.6 (mm)
